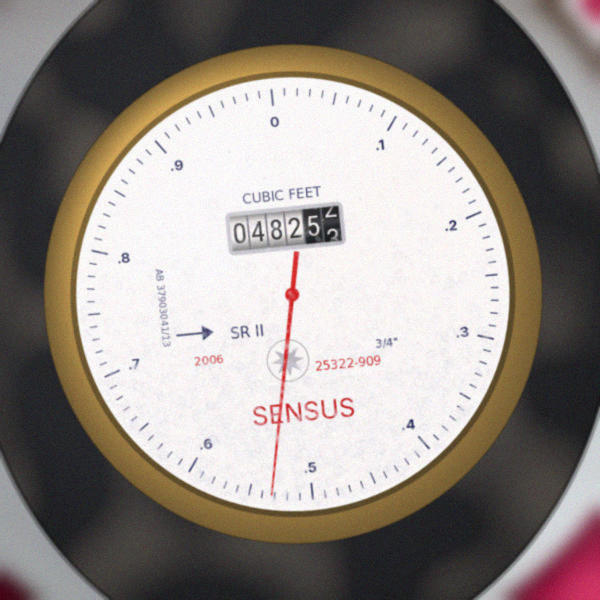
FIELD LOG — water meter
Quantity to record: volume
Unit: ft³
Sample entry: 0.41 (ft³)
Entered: 48252.53 (ft³)
